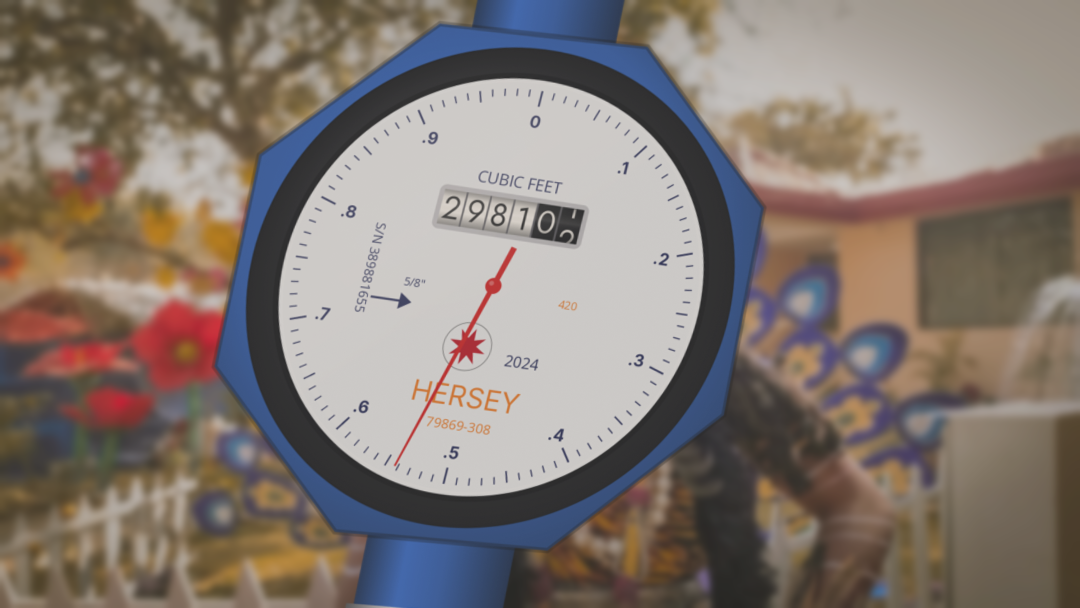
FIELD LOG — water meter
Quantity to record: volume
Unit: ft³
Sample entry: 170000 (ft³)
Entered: 298101.54 (ft³)
